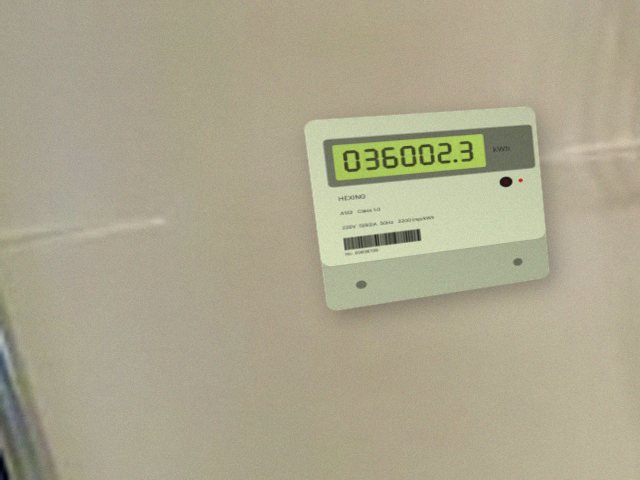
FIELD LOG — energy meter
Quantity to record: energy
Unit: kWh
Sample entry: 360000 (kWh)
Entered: 36002.3 (kWh)
